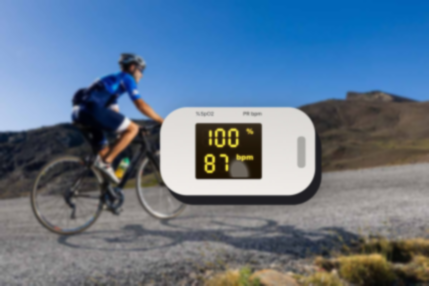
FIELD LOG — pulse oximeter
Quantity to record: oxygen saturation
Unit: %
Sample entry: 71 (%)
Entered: 100 (%)
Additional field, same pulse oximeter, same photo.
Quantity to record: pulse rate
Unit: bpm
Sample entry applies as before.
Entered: 87 (bpm)
